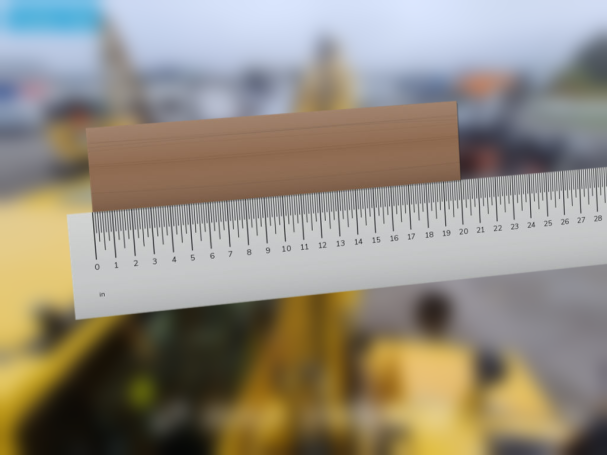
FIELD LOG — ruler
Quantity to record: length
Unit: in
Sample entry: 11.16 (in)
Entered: 20 (in)
